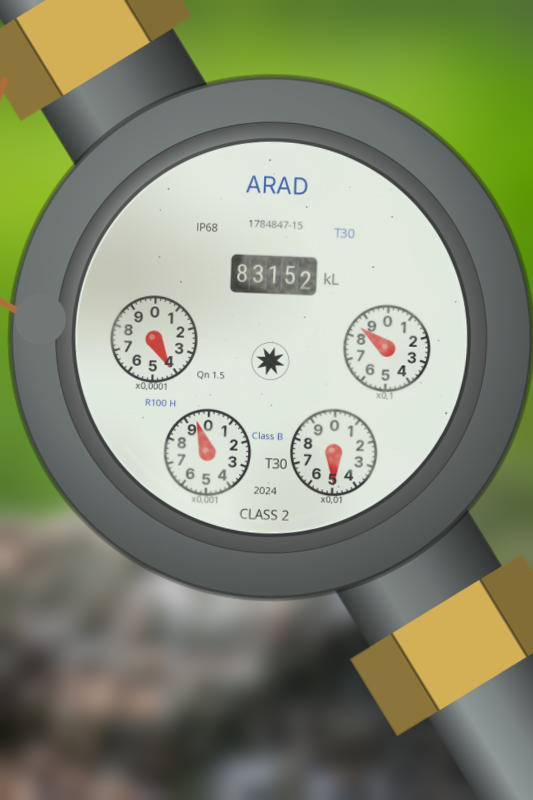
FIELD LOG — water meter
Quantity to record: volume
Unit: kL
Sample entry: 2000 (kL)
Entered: 83151.8494 (kL)
